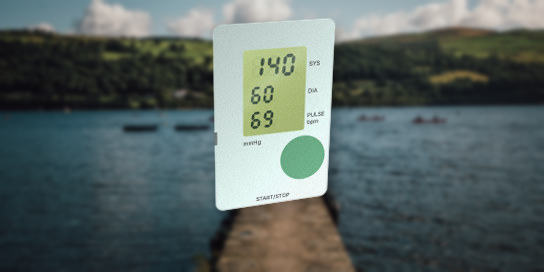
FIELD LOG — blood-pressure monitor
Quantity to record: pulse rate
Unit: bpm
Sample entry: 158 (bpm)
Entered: 69 (bpm)
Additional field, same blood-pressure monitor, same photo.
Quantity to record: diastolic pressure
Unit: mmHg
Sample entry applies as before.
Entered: 60 (mmHg)
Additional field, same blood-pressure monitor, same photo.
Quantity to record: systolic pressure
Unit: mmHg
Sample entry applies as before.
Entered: 140 (mmHg)
